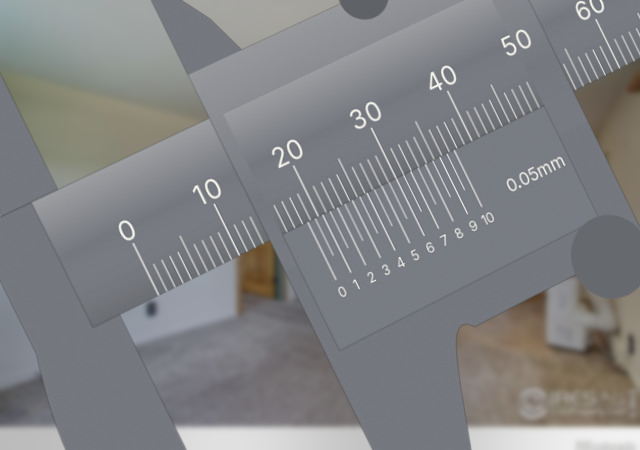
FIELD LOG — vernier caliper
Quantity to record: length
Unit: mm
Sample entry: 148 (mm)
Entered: 18.6 (mm)
